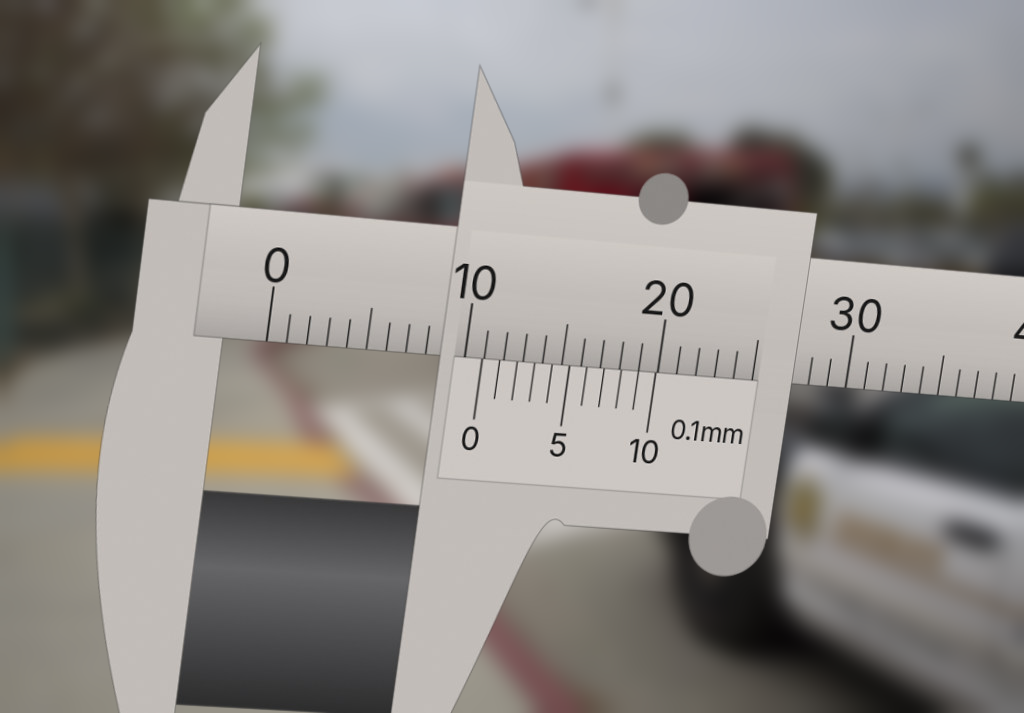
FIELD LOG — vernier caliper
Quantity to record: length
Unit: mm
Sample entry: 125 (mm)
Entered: 10.9 (mm)
